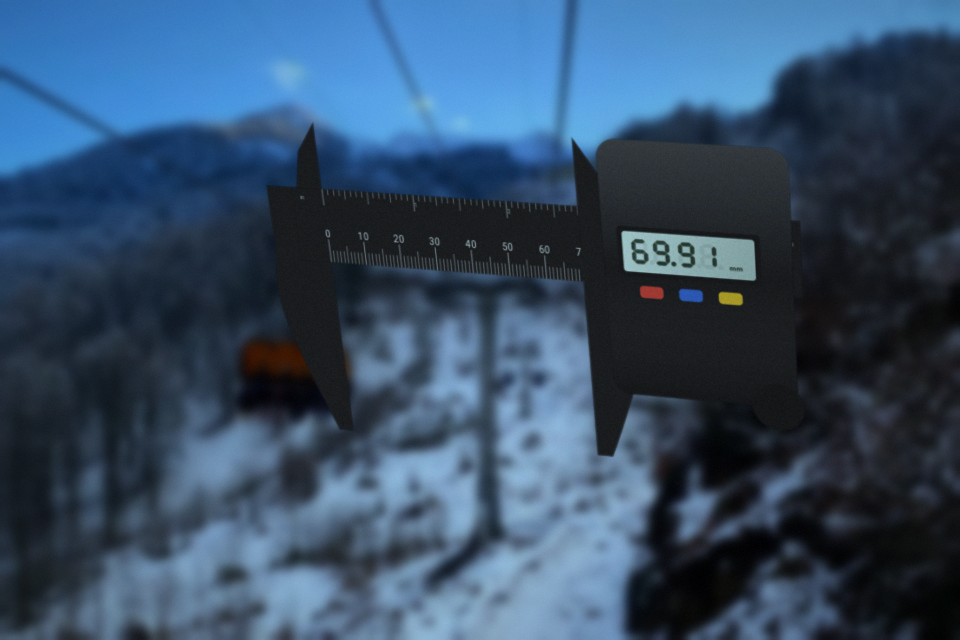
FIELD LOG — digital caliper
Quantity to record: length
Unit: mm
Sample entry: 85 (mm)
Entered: 69.91 (mm)
